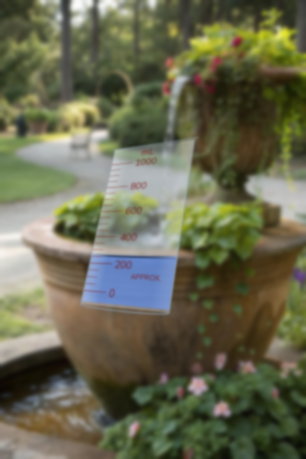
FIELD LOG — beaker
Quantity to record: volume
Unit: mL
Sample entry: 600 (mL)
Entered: 250 (mL)
